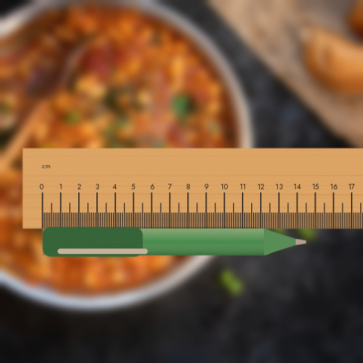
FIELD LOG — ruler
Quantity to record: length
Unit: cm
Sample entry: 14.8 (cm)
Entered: 14.5 (cm)
